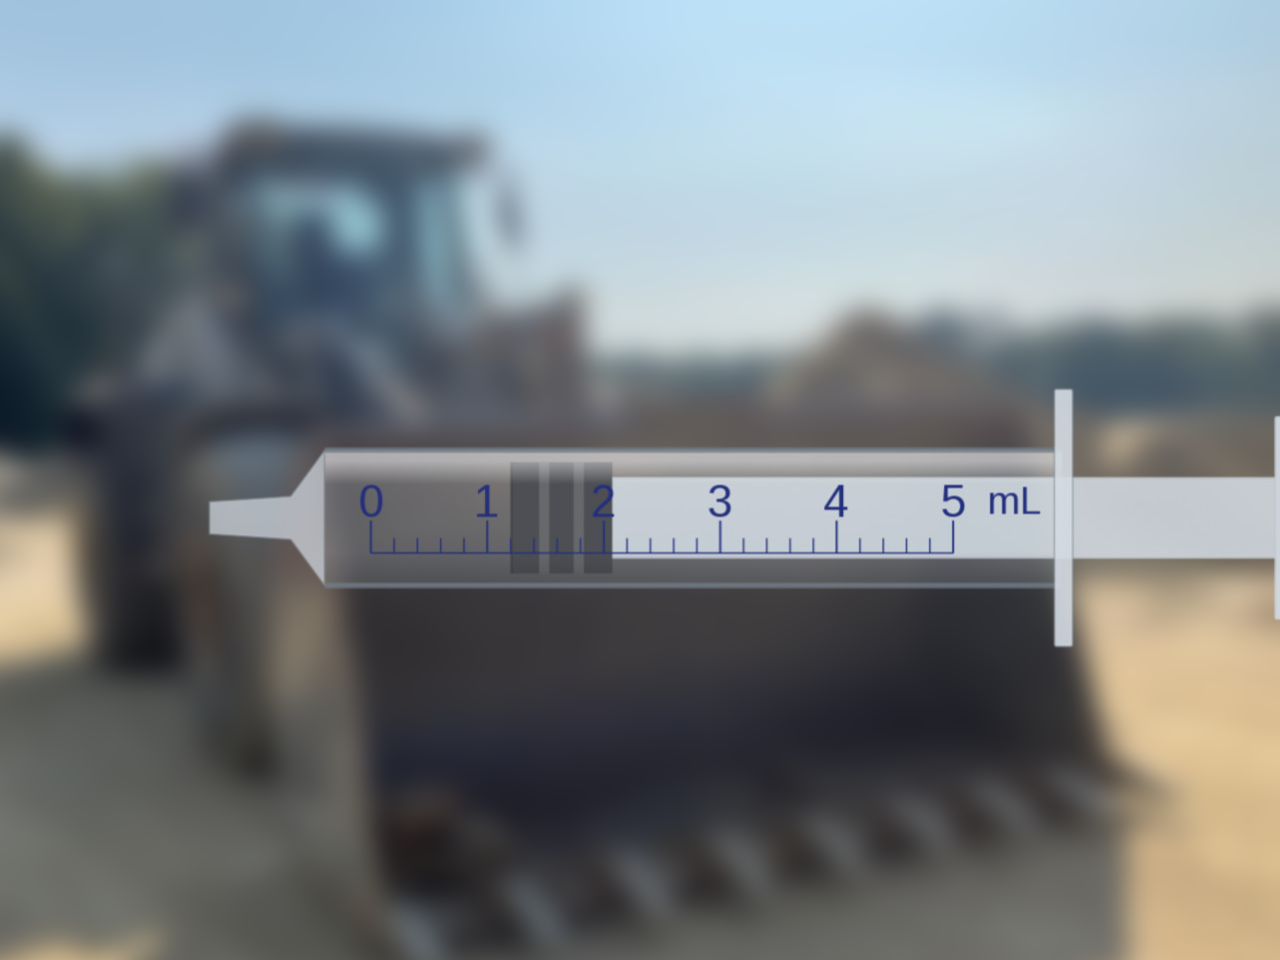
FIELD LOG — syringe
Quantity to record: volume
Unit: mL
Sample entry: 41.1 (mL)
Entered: 1.2 (mL)
